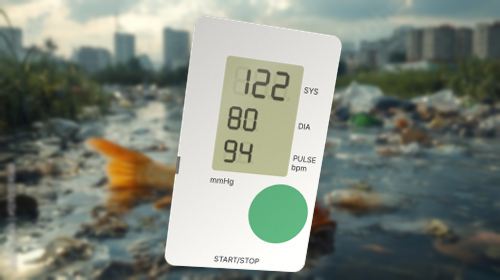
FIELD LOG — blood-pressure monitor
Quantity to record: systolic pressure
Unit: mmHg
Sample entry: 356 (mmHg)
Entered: 122 (mmHg)
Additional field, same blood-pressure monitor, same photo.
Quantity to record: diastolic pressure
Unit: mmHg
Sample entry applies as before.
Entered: 80 (mmHg)
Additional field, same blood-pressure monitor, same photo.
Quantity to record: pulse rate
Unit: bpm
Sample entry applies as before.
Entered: 94 (bpm)
